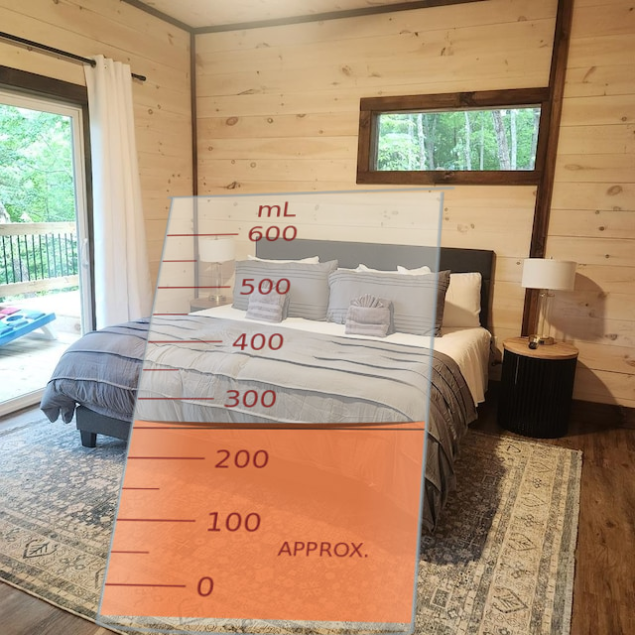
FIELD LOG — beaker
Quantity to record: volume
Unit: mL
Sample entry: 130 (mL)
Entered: 250 (mL)
